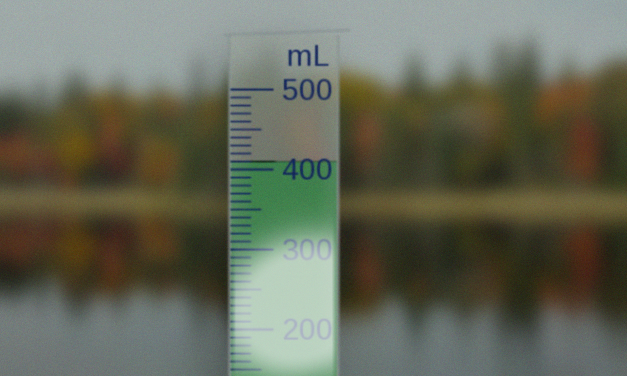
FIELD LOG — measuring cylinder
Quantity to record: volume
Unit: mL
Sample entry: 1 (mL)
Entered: 410 (mL)
